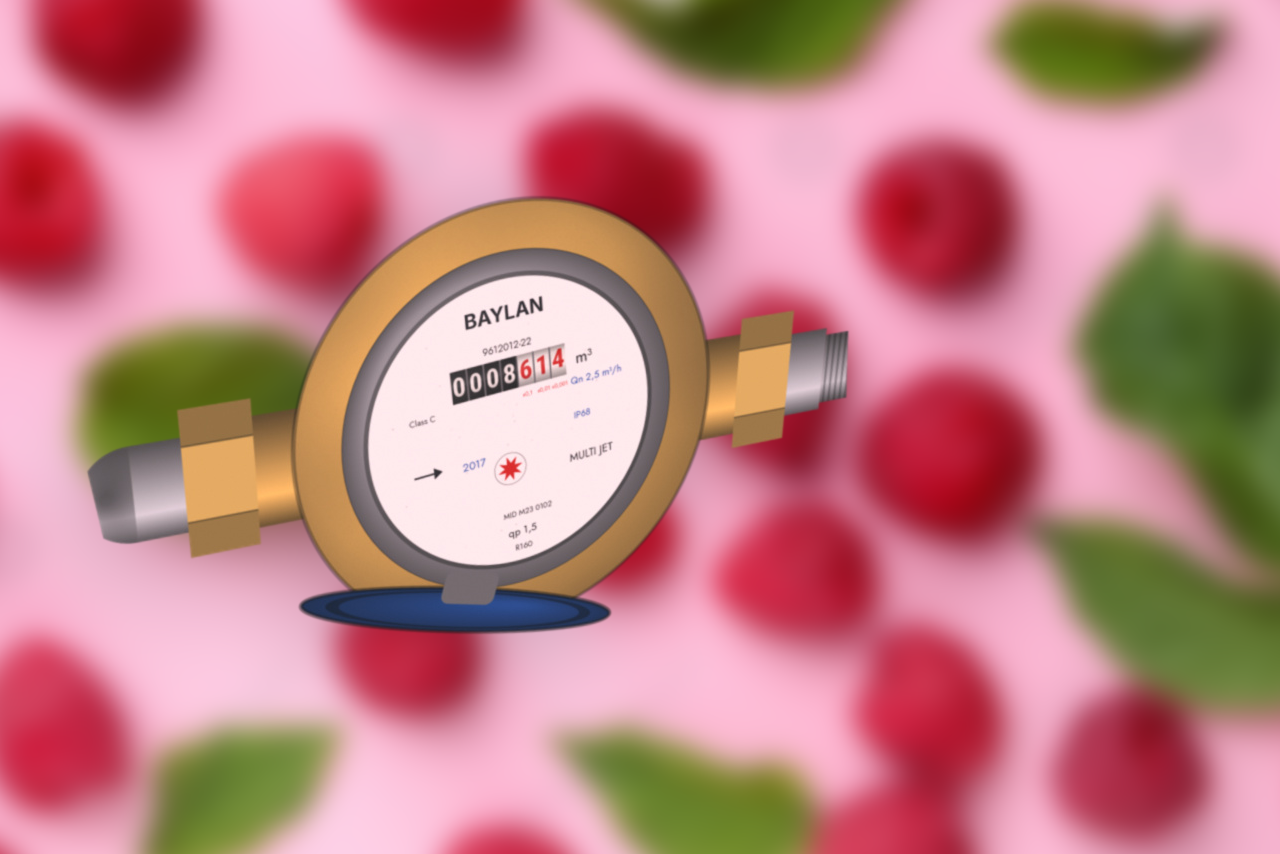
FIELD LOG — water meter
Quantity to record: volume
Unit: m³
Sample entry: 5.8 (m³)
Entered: 8.614 (m³)
